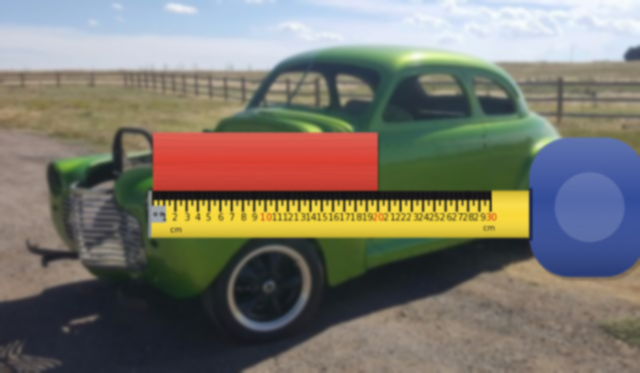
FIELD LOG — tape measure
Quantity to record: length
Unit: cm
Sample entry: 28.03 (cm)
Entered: 20 (cm)
